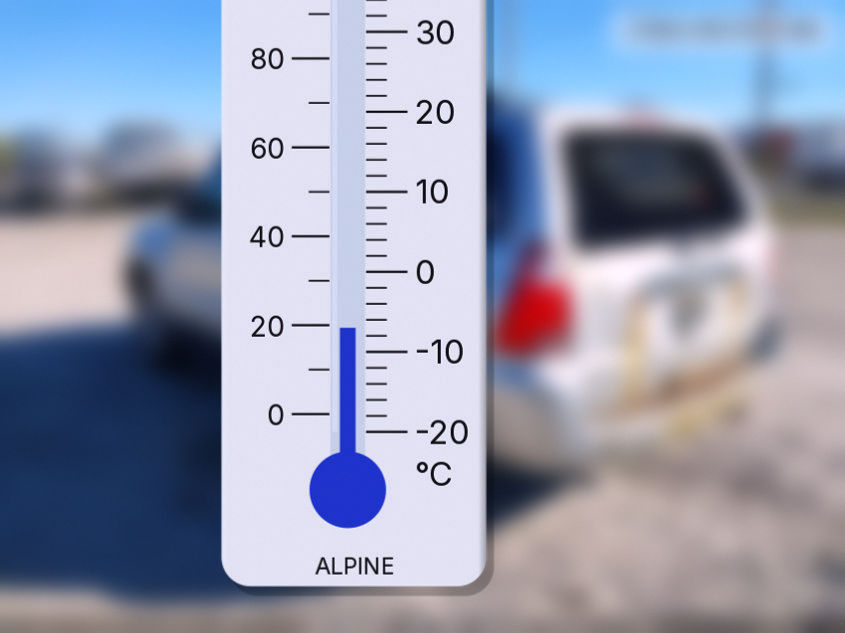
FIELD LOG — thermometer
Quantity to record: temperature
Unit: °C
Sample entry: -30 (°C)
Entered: -7 (°C)
